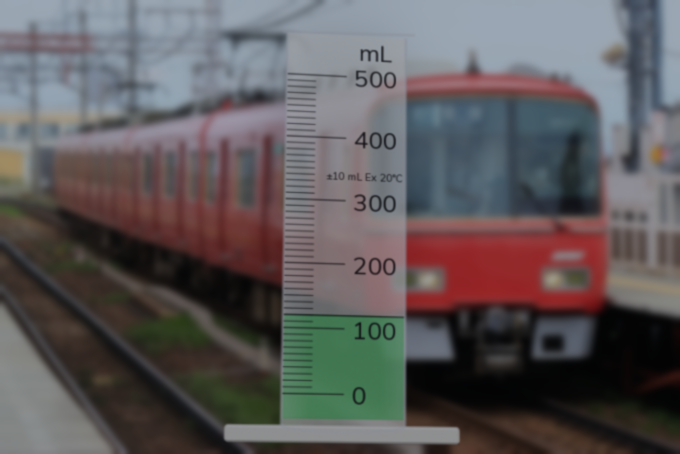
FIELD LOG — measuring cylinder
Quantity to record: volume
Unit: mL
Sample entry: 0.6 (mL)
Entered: 120 (mL)
